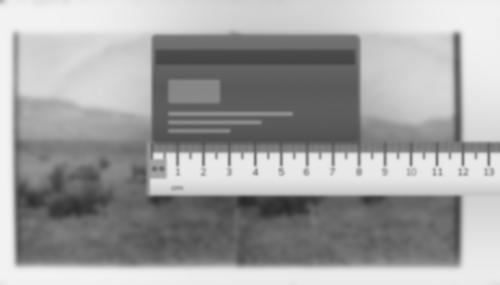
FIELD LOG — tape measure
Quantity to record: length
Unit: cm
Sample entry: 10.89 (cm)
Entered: 8 (cm)
